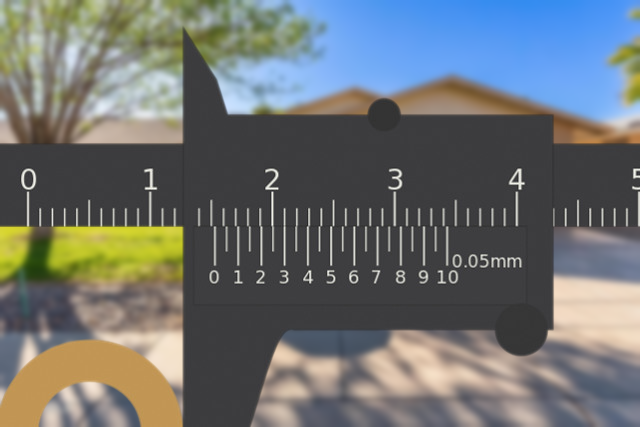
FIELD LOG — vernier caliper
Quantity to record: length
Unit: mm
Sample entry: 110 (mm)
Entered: 15.3 (mm)
